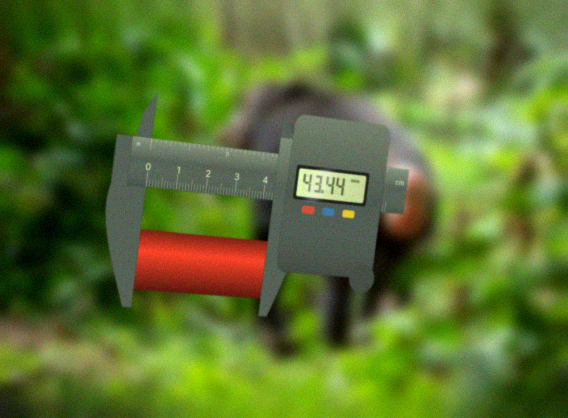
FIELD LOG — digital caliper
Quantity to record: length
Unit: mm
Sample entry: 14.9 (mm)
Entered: 43.44 (mm)
